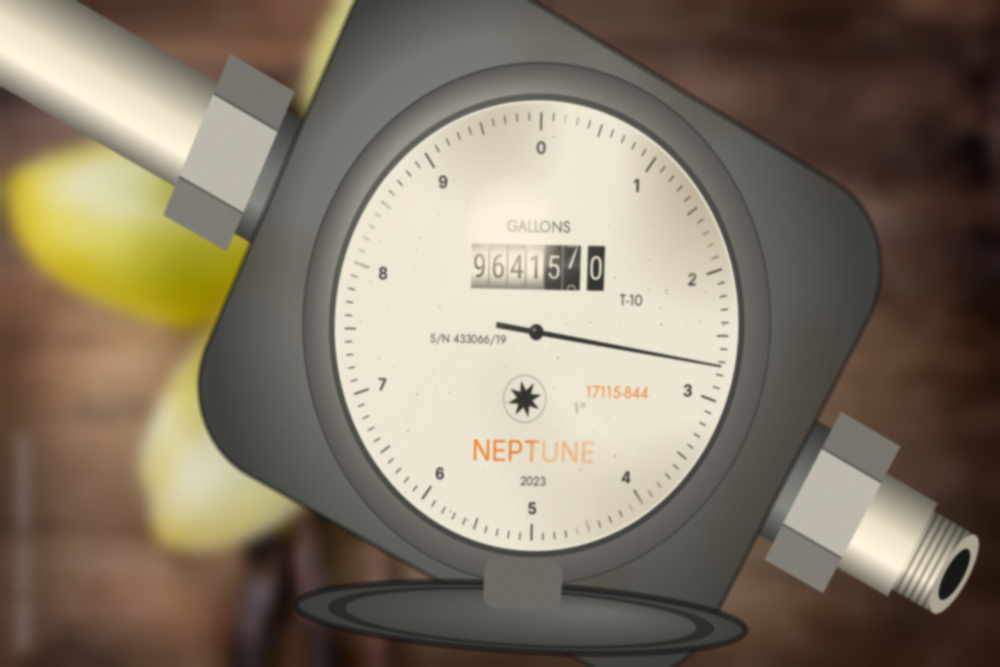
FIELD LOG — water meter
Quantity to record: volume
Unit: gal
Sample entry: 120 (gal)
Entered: 9641572.7 (gal)
